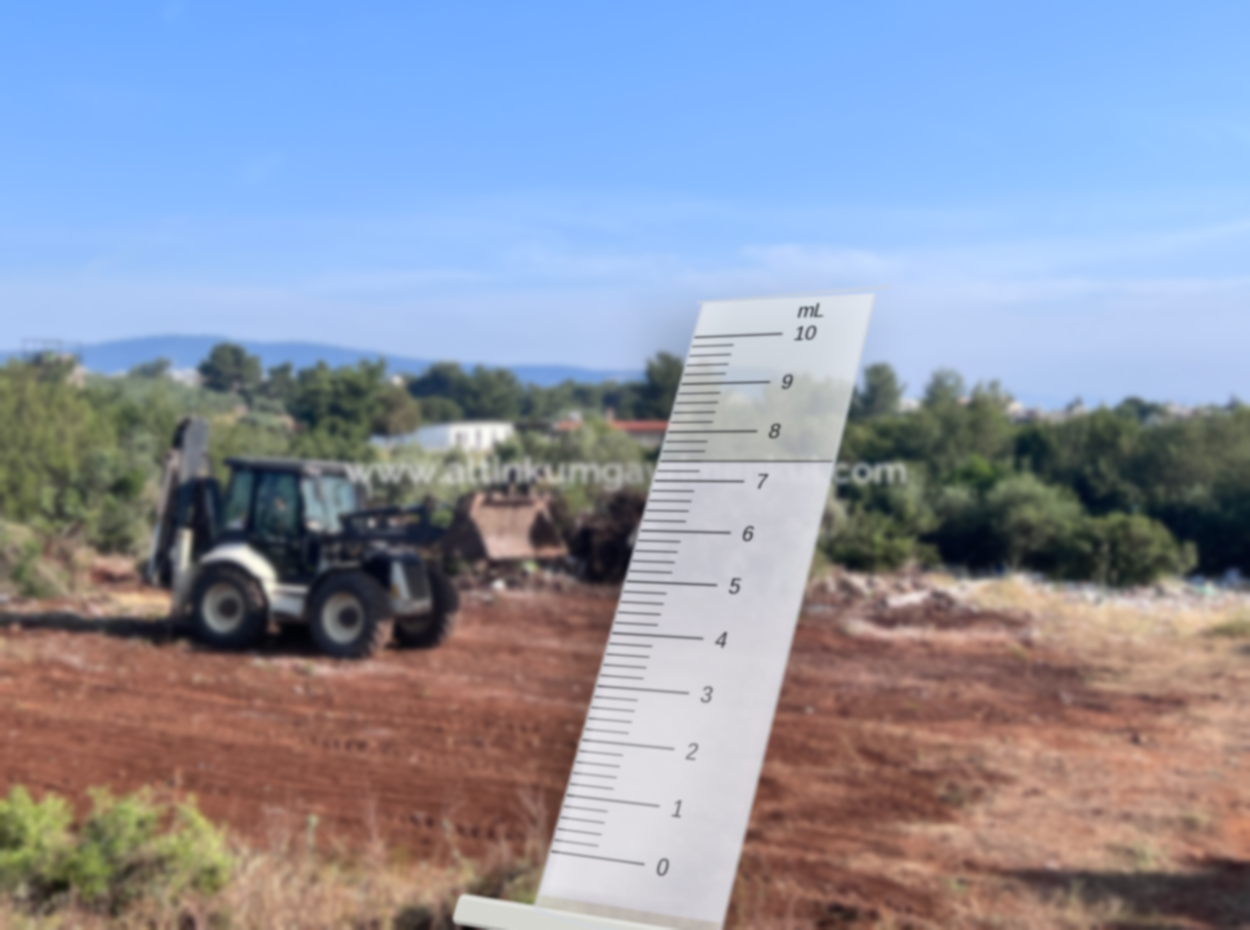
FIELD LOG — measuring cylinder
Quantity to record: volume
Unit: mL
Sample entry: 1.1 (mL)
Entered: 7.4 (mL)
